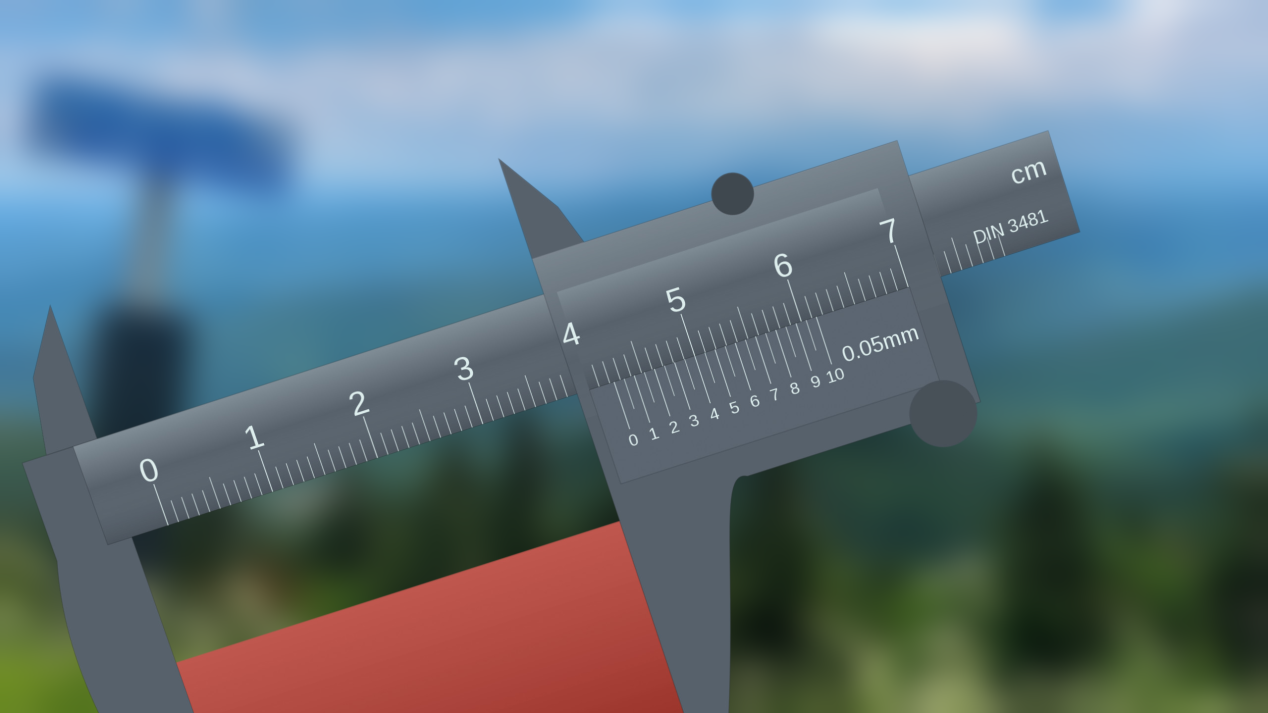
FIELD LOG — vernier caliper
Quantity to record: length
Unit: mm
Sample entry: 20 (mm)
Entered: 42.4 (mm)
